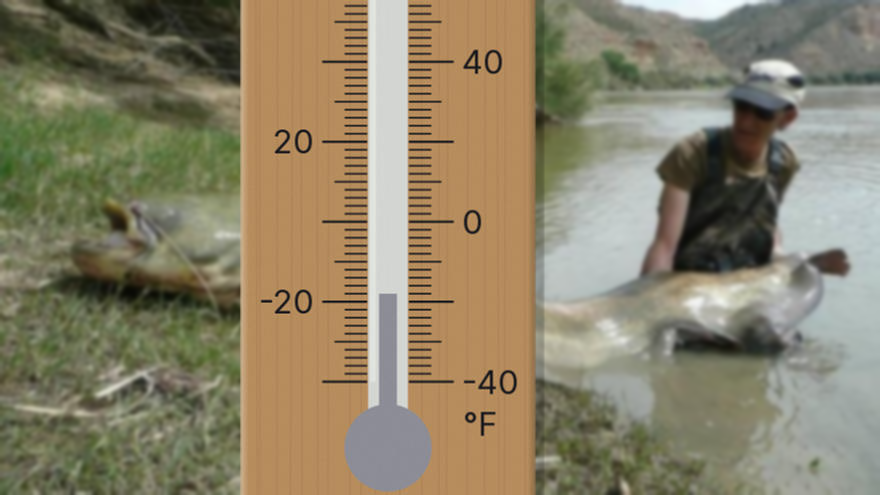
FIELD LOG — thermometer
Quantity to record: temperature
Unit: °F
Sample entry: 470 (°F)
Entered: -18 (°F)
